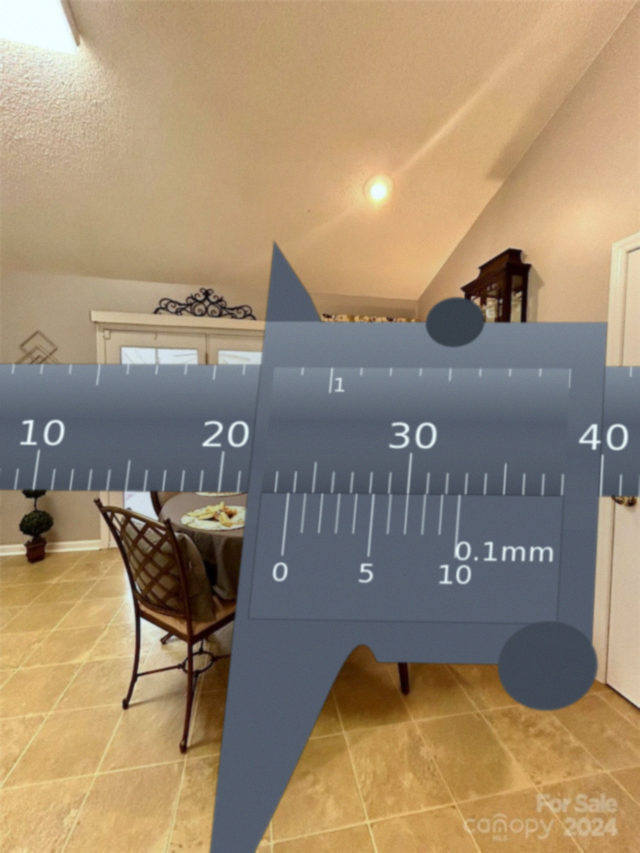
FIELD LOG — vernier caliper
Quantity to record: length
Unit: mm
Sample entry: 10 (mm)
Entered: 23.7 (mm)
